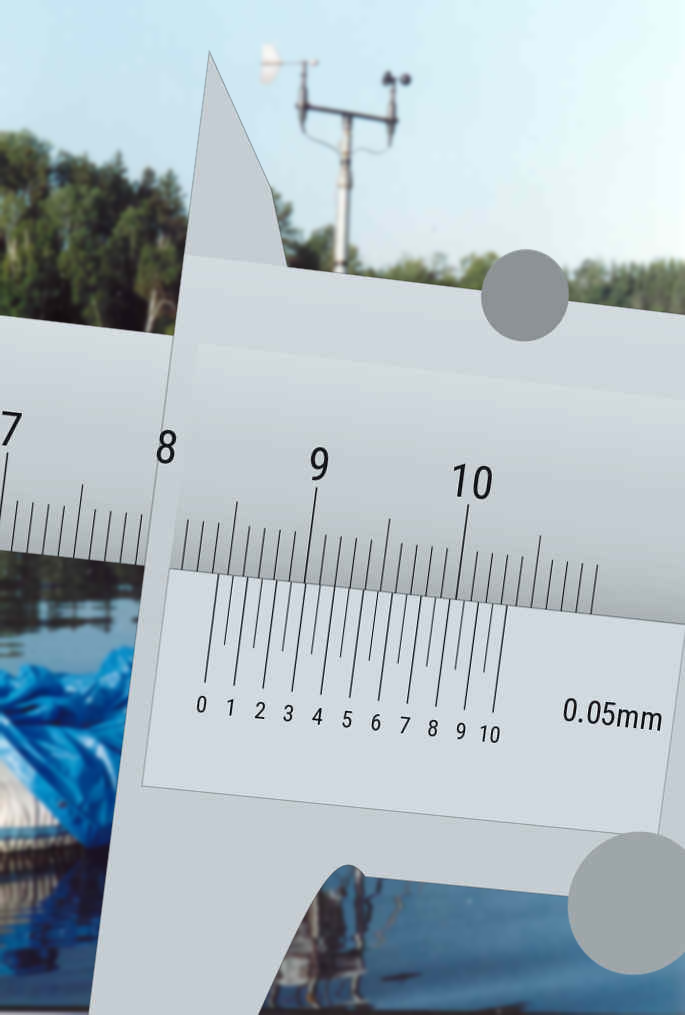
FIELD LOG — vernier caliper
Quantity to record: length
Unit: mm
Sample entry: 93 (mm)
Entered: 84.4 (mm)
